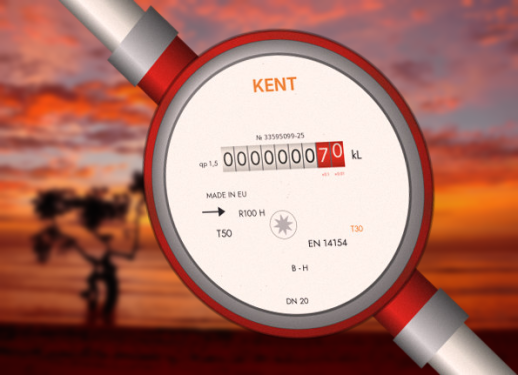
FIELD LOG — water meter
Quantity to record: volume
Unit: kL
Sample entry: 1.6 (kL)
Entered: 0.70 (kL)
